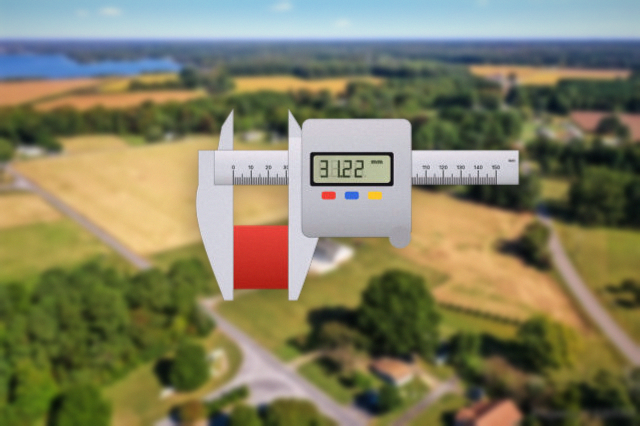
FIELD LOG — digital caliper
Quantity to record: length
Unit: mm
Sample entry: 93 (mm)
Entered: 31.22 (mm)
